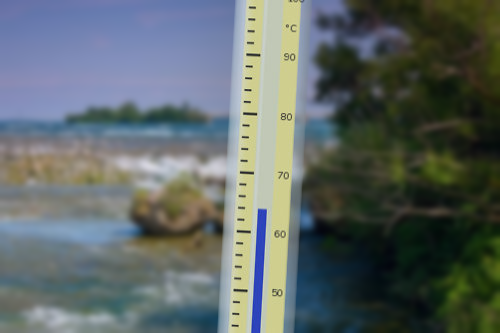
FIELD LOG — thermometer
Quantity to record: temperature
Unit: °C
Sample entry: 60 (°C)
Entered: 64 (°C)
